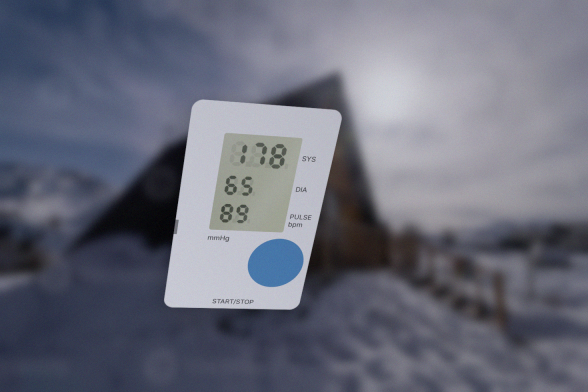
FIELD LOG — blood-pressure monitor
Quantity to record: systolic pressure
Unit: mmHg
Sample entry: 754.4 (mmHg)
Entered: 178 (mmHg)
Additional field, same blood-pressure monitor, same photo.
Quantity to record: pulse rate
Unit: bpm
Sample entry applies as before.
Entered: 89 (bpm)
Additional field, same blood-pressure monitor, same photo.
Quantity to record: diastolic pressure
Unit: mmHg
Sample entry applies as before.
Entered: 65 (mmHg)
